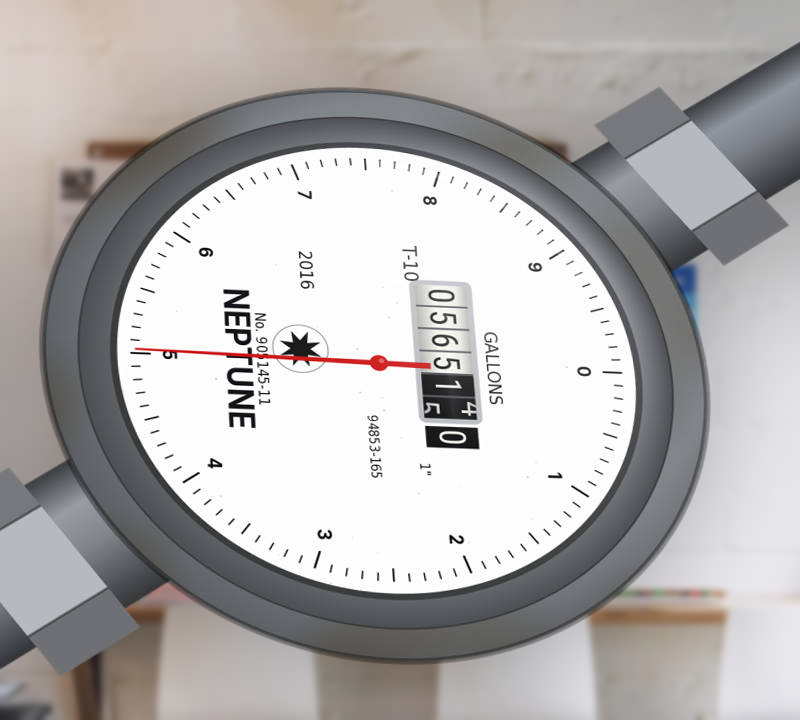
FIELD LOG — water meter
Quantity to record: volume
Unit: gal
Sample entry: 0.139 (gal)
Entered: 565145.0 (gal)
